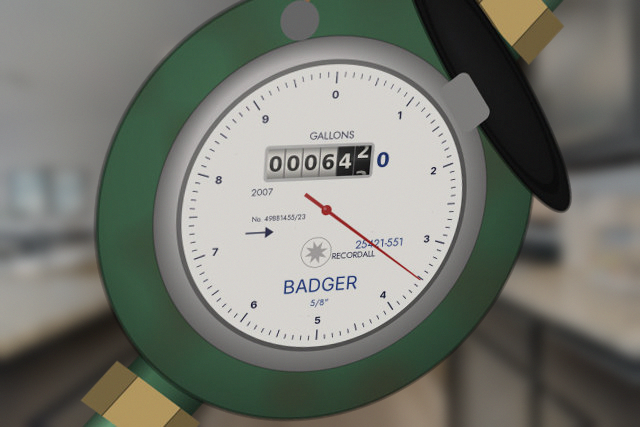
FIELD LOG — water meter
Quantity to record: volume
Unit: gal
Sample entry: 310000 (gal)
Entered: 6423.5 (gal)
